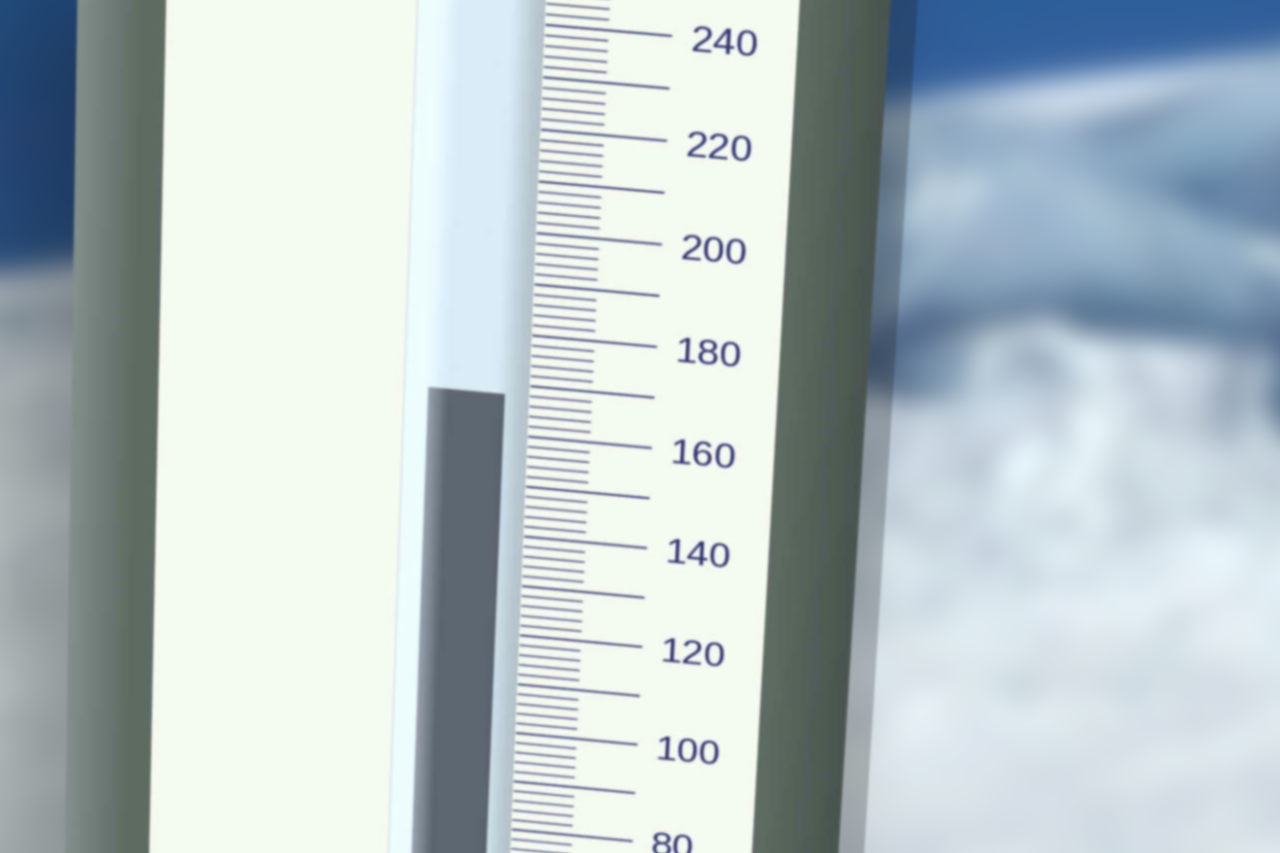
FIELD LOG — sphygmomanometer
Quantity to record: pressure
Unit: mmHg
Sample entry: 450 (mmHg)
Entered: 168 (mmHg)
